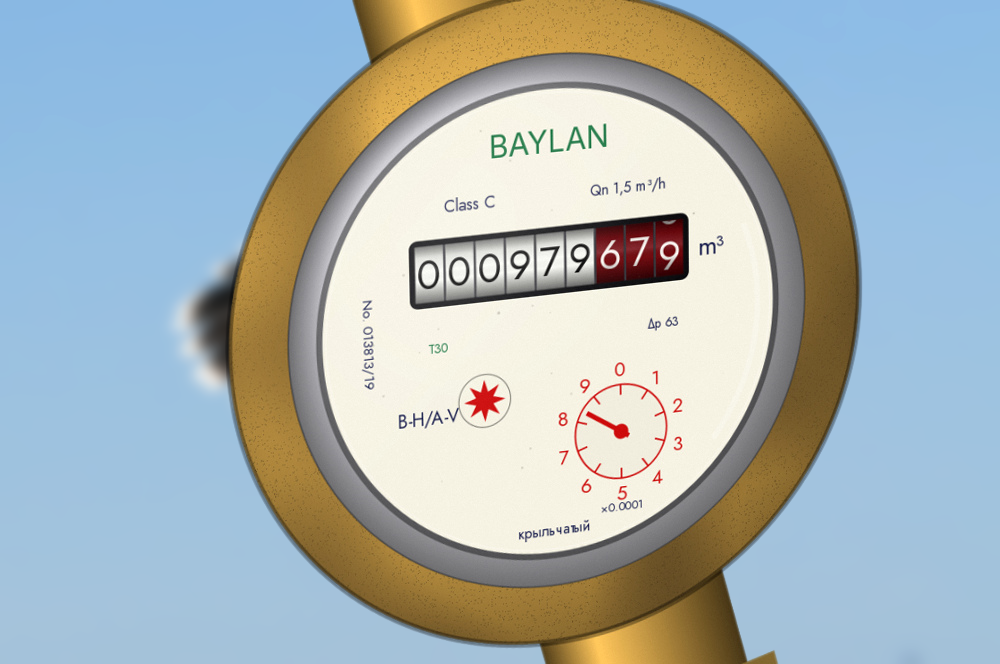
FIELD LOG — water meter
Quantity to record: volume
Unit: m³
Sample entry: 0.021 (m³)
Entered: 979.6788 (m³)
